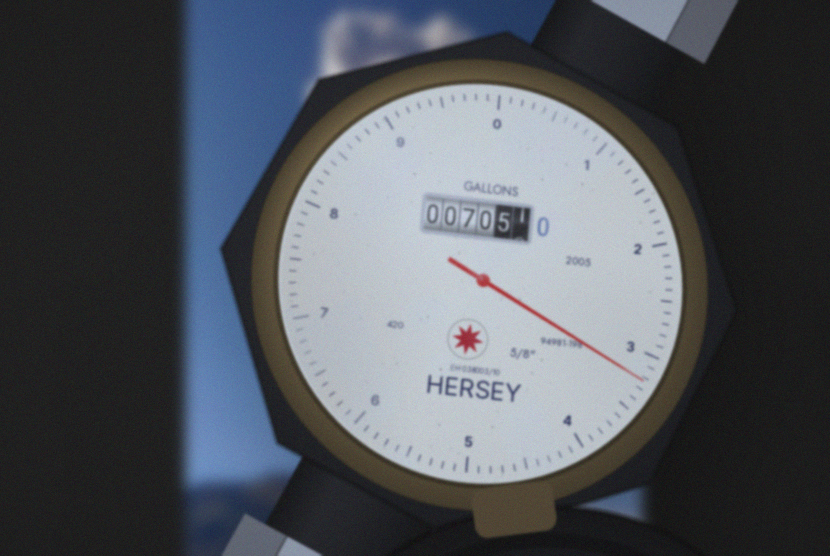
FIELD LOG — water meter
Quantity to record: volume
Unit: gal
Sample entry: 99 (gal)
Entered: 70513.2 (gal)
